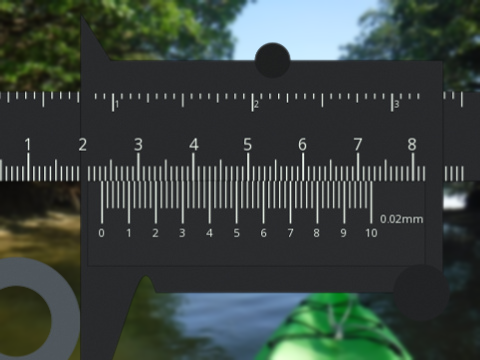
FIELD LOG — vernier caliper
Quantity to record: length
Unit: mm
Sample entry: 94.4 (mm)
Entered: 23.4 (mm)
